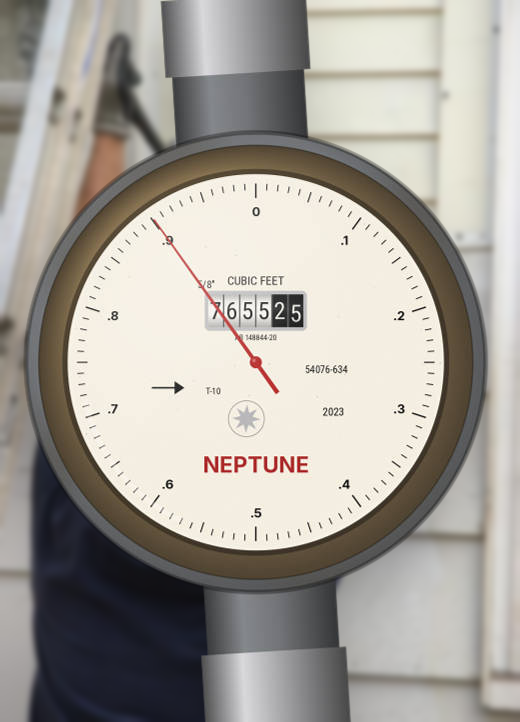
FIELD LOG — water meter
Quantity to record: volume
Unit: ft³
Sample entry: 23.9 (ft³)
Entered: 765524.90 (ft³)
